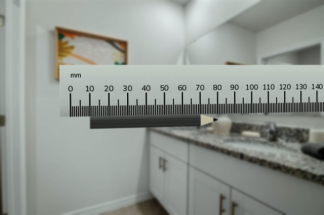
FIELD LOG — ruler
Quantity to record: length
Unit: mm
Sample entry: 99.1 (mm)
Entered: 70 (mm)
